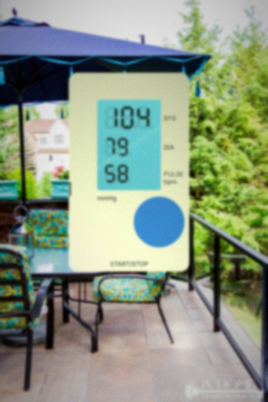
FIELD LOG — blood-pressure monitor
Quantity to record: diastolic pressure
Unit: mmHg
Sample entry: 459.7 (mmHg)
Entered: 79 (mmHg)
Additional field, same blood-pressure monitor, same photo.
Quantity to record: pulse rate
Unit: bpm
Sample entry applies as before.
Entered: 58 (bpm)
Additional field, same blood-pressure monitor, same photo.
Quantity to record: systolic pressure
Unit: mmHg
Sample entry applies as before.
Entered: 104 (mmHg)
